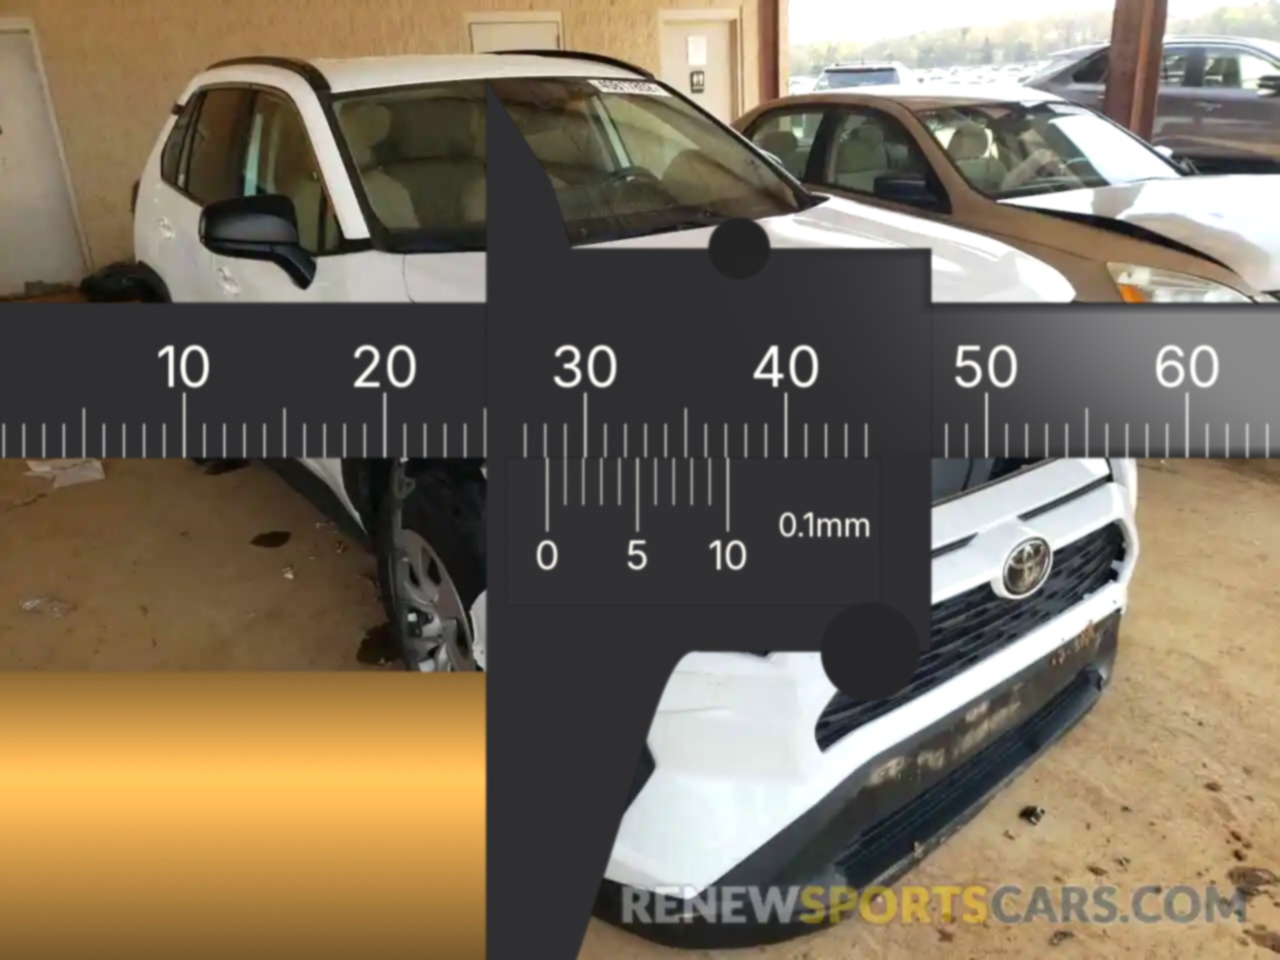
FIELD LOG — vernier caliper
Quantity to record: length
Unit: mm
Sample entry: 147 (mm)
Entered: 28.1 (mm)
